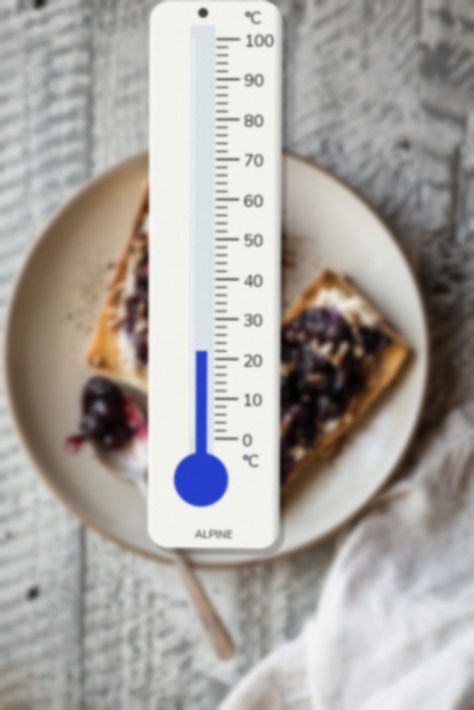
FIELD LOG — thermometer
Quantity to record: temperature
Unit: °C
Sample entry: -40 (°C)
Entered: 22 (°C)
